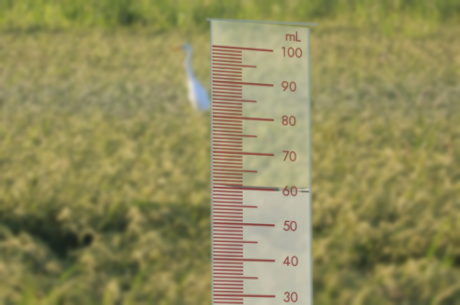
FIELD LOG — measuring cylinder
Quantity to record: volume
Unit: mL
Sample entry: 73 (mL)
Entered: 60 (mL)
